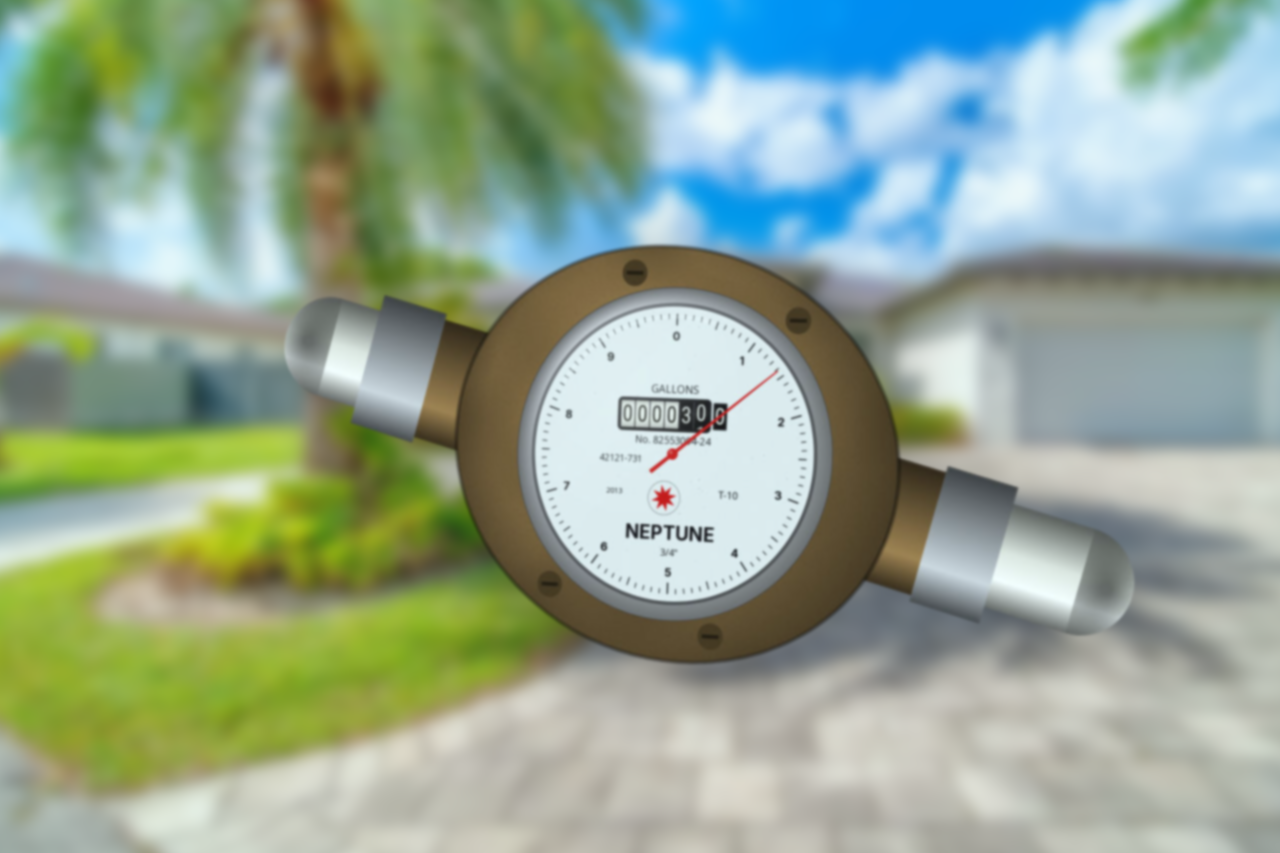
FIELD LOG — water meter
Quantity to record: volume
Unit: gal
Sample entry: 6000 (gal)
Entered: 301.4 (gal)
